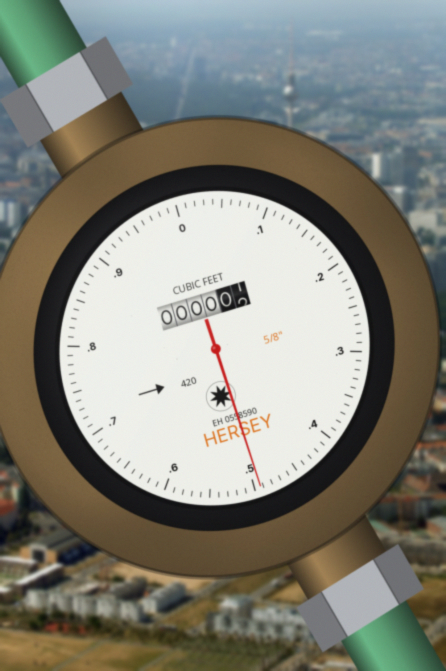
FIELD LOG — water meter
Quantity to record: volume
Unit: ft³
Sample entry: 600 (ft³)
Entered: 1.49 (ft³)
